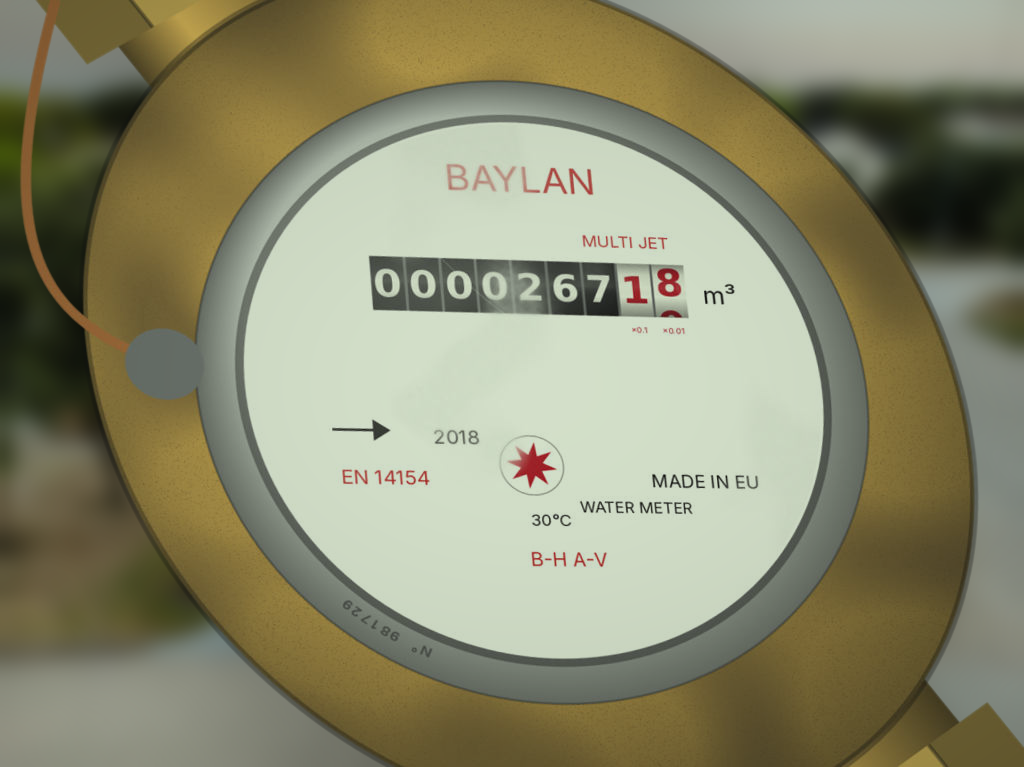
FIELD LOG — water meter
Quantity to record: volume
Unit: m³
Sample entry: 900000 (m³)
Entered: 267.18 (m³)
